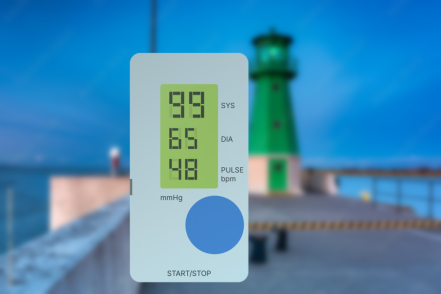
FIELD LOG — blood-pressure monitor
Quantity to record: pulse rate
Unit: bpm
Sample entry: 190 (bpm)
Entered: 48 (bpm)
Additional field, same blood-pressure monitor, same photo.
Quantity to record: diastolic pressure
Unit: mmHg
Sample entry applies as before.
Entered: 65 (mmHg)
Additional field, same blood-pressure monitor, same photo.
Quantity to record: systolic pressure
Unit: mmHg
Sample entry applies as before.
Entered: 99 (mmHg)
